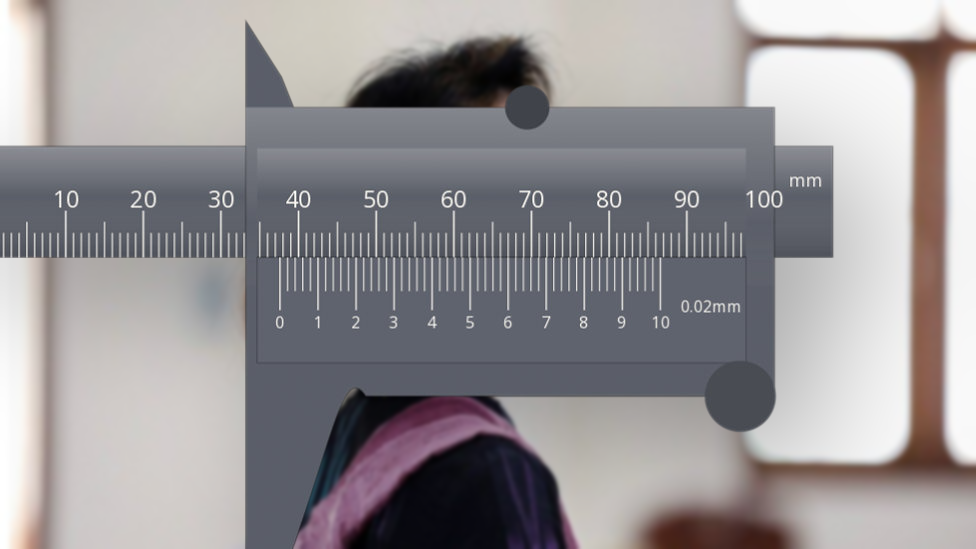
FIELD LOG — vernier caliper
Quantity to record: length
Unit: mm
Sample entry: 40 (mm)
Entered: 37.6 (mm)
